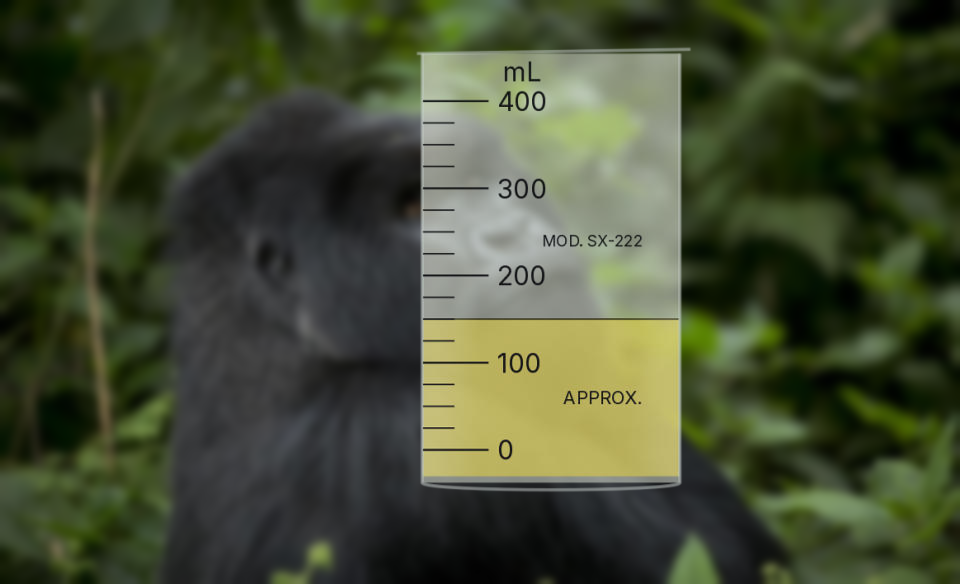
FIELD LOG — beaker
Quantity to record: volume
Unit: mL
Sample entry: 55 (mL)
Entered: 150 (mL)
